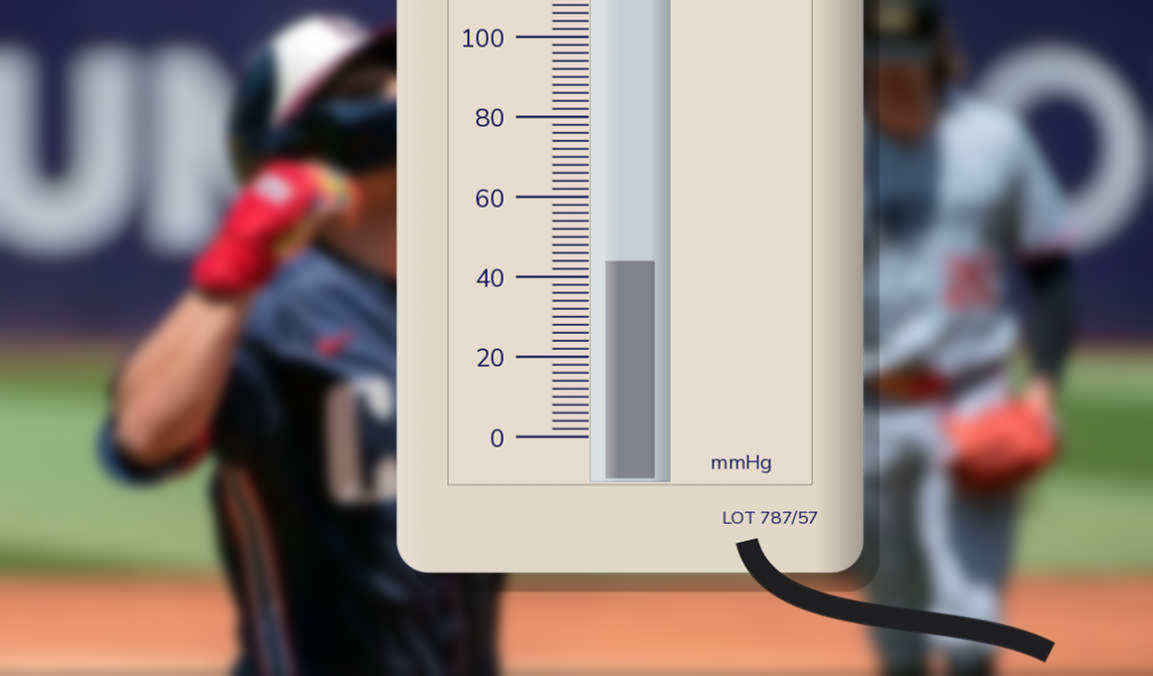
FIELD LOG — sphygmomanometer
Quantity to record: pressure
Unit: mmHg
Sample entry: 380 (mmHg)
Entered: 44 (mmHg)
